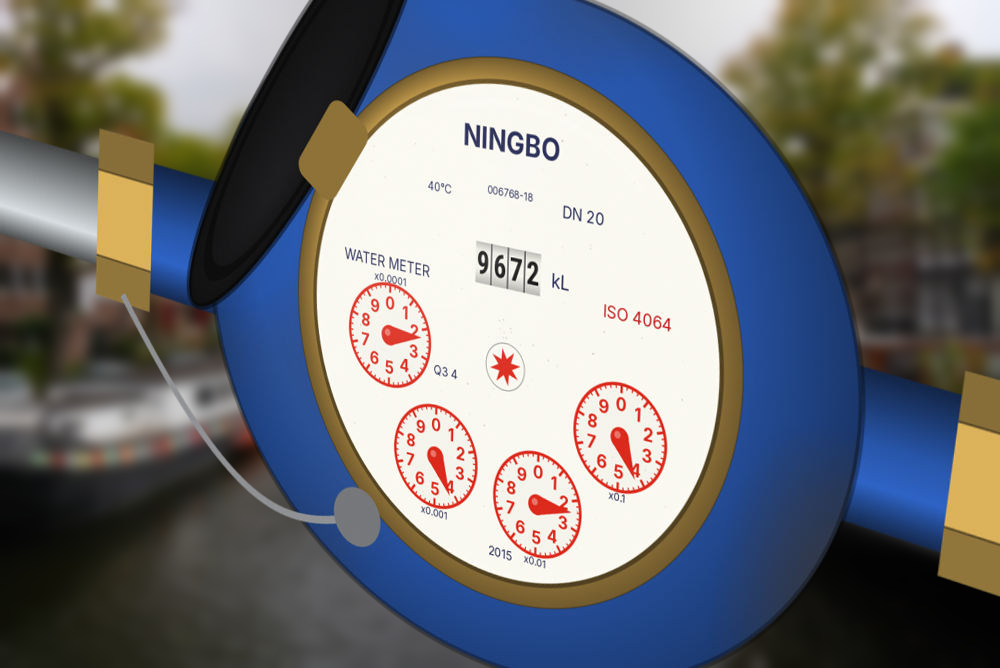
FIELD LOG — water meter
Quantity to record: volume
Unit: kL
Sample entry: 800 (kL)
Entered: 9672.4242 (kL)
